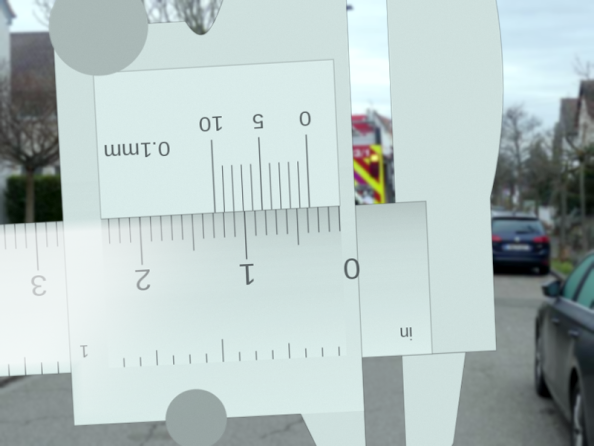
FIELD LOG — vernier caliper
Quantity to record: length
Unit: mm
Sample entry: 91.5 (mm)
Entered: 3.8 (mm)
